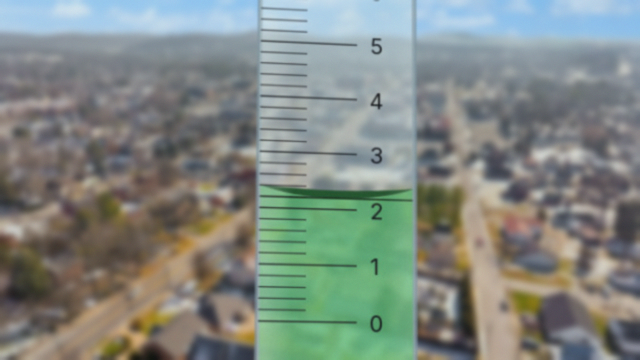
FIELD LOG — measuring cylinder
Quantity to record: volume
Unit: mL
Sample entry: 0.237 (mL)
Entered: 2.2 (mL)
